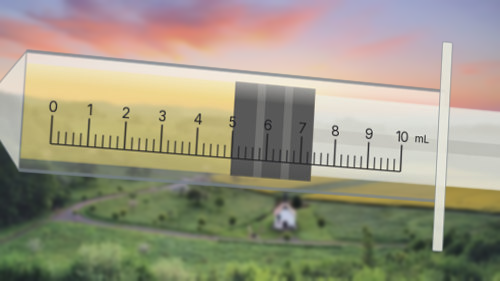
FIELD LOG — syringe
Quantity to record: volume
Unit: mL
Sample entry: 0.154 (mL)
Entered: 5 (mL)
